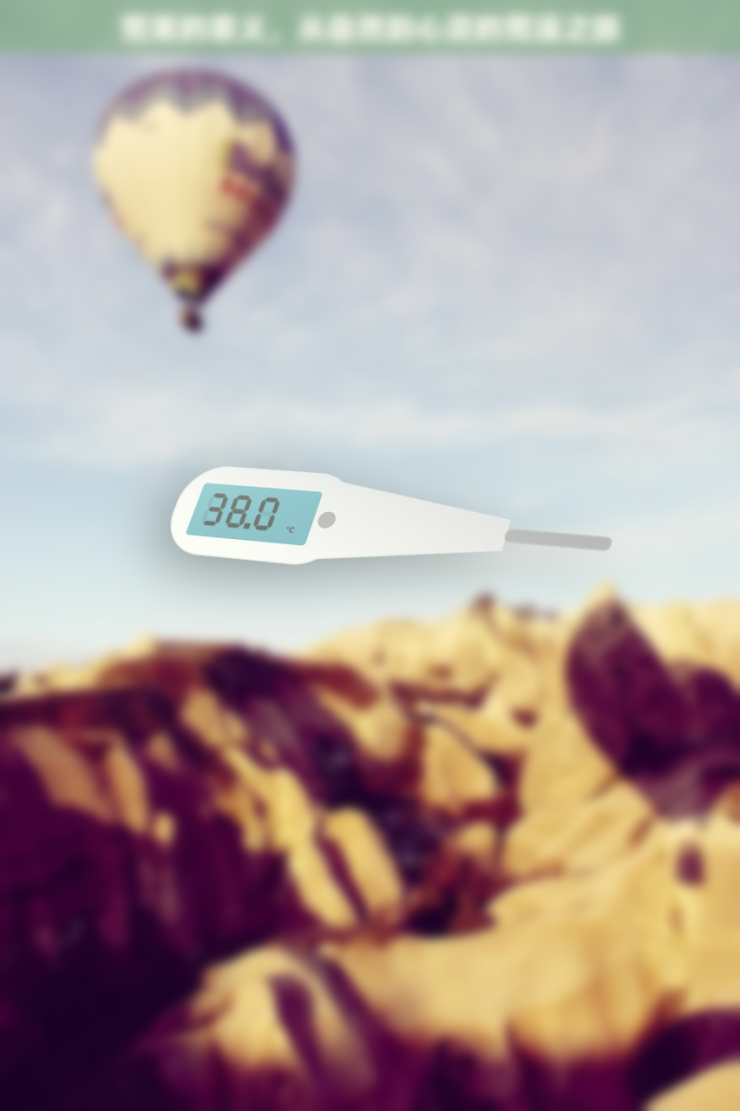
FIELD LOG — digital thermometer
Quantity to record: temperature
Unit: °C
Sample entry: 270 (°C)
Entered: 38.0 (°C)
